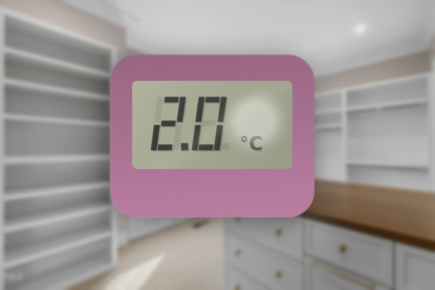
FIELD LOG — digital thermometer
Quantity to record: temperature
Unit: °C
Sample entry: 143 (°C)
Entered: 2.0 (°C)
